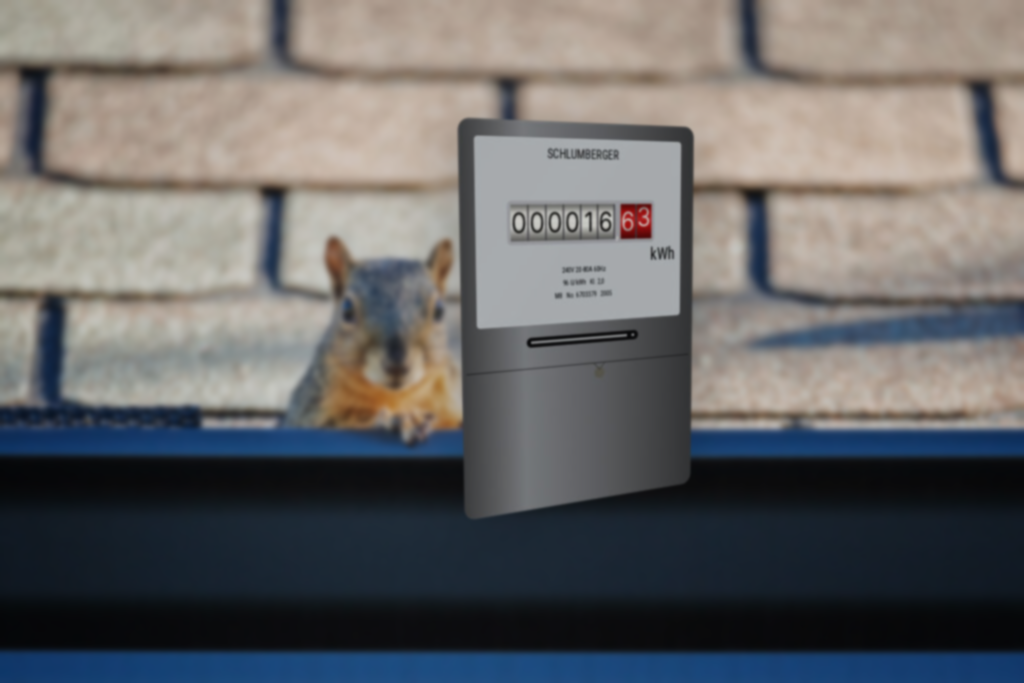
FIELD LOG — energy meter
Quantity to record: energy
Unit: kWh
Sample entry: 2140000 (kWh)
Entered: 16.63 (kWh)
